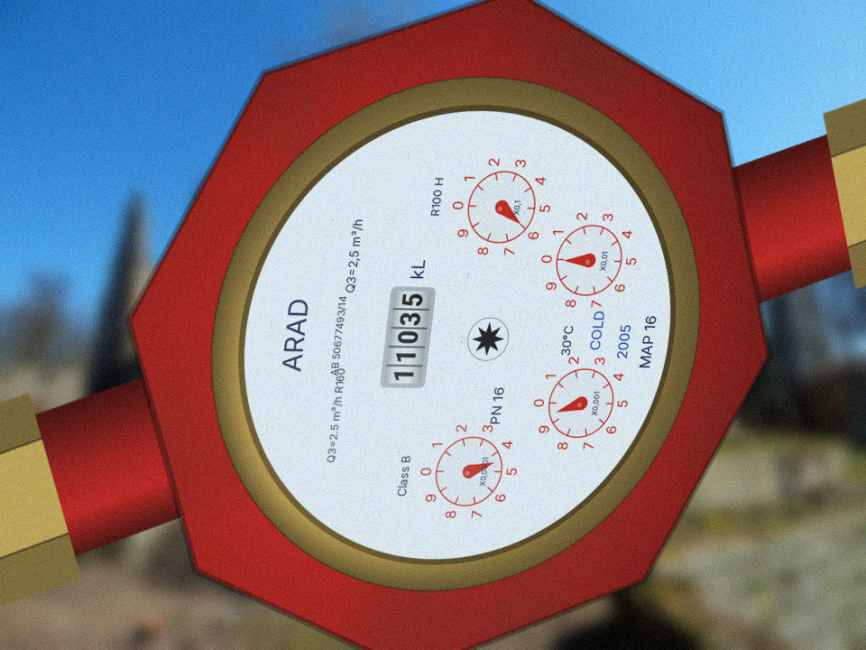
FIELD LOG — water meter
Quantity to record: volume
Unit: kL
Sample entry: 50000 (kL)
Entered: 11035.5994 (kL)
